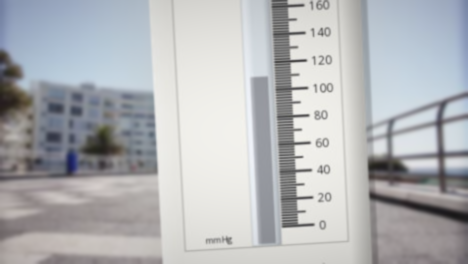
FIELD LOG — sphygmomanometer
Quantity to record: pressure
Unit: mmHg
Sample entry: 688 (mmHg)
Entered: 110 (mmHg)
